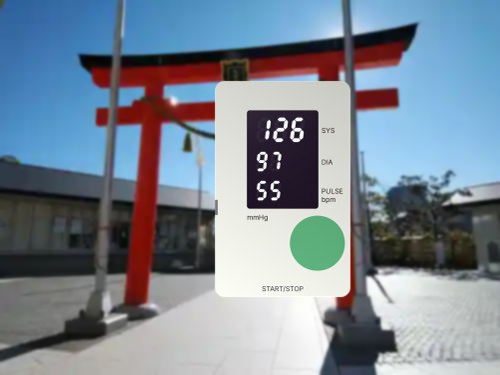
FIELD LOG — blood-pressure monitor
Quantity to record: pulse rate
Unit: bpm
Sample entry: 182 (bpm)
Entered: 55 (bpm)
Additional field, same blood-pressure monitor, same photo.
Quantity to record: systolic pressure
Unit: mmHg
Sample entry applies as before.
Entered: 126 (mmHg)
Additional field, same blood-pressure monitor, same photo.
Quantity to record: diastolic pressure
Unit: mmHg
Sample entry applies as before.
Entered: 97 (mmHg)
